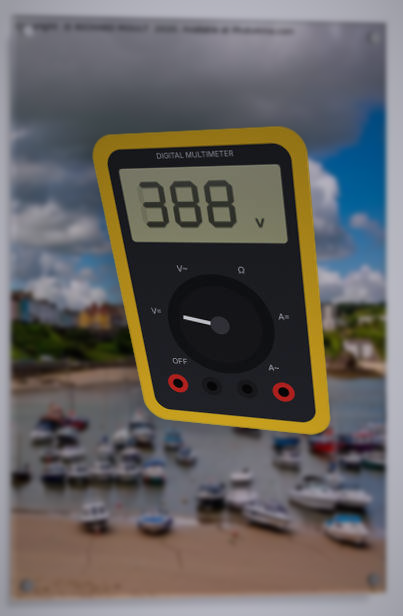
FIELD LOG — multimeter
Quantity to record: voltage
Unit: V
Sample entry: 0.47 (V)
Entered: 388 (V)
